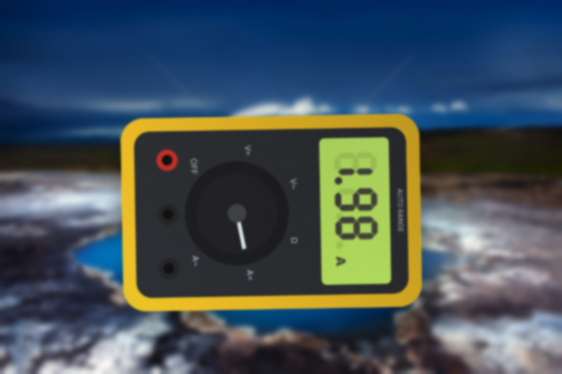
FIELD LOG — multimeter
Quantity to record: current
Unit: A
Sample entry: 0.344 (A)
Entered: 1.98 (A)
